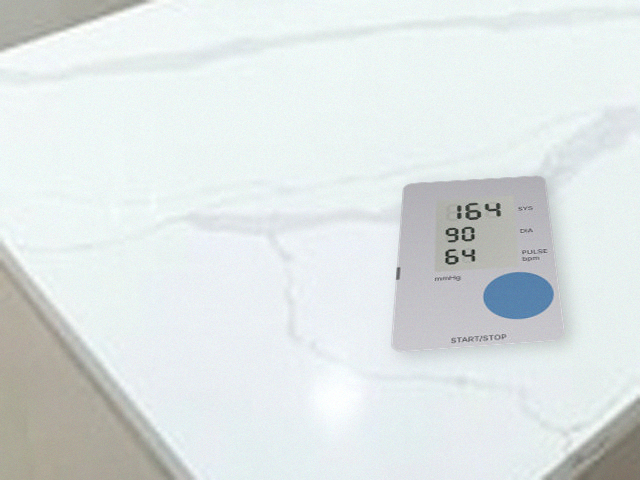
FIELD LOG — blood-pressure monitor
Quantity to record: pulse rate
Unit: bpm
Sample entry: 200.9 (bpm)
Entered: 64 (bpm)
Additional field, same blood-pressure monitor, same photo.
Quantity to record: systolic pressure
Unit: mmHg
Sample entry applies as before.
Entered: 164 (mmHg)
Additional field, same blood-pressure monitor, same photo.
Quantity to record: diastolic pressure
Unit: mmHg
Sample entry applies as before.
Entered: 90 (mmHg)
